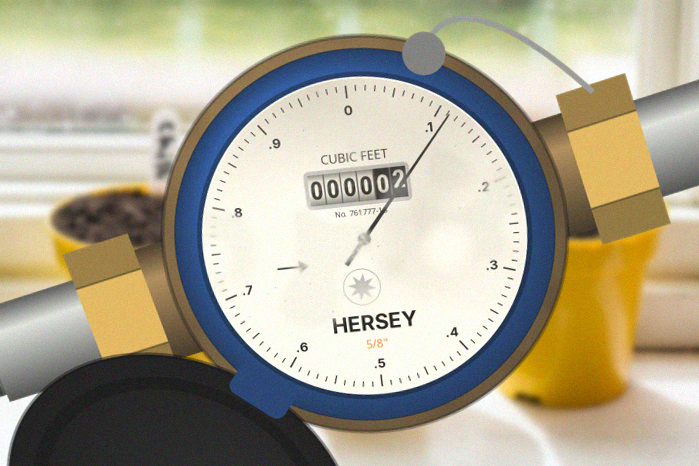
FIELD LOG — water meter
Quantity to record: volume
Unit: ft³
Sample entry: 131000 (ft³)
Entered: 2.11 (ft³)
